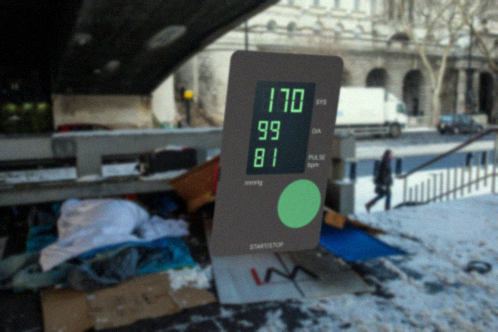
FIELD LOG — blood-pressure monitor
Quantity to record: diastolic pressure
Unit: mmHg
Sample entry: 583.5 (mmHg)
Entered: 99 (mmHg)
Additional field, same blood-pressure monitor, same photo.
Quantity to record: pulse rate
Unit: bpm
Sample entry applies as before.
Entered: 81 (bpm)
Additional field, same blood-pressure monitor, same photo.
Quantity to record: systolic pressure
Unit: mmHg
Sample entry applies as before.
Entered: 170 (mmHg)
